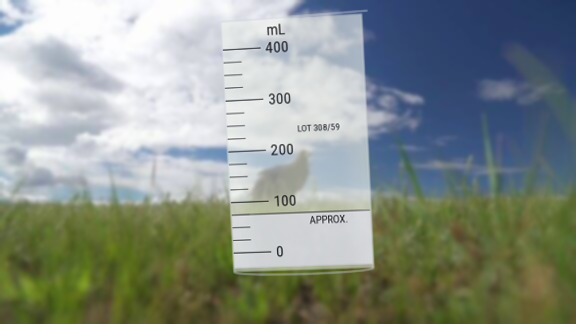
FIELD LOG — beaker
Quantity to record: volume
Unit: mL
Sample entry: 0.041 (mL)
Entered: 75 (mL)
